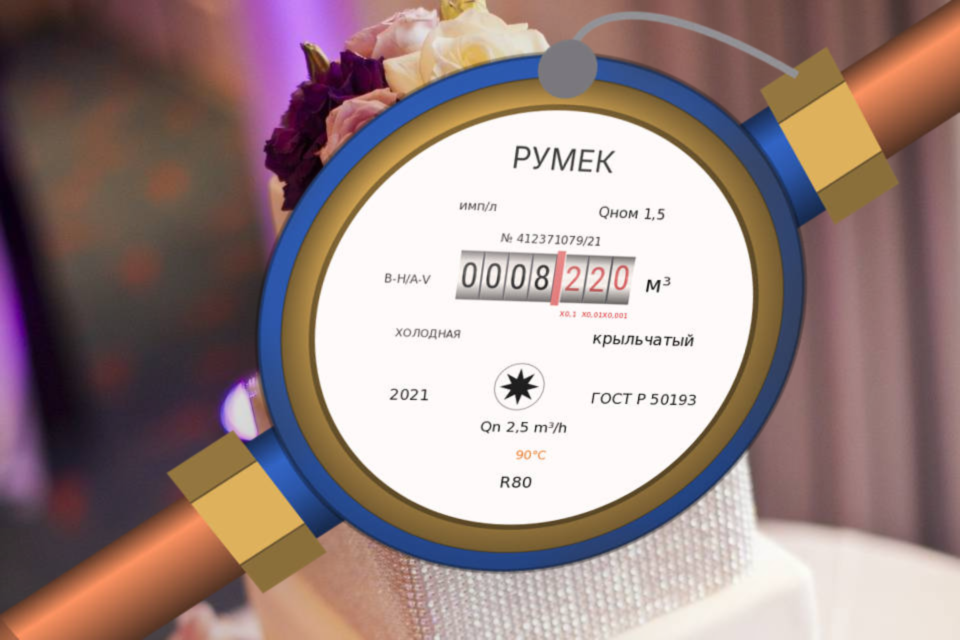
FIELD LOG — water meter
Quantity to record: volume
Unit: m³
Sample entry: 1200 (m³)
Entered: 8.220 (m³)
